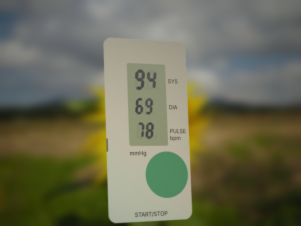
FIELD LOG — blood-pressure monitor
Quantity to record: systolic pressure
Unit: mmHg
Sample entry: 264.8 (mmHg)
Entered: 94 (mmHg)
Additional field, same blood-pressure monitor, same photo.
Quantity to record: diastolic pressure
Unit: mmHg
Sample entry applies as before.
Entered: 69 (mmHg)
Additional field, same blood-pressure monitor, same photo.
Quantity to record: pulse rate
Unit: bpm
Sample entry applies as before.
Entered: 78 (bpm)
